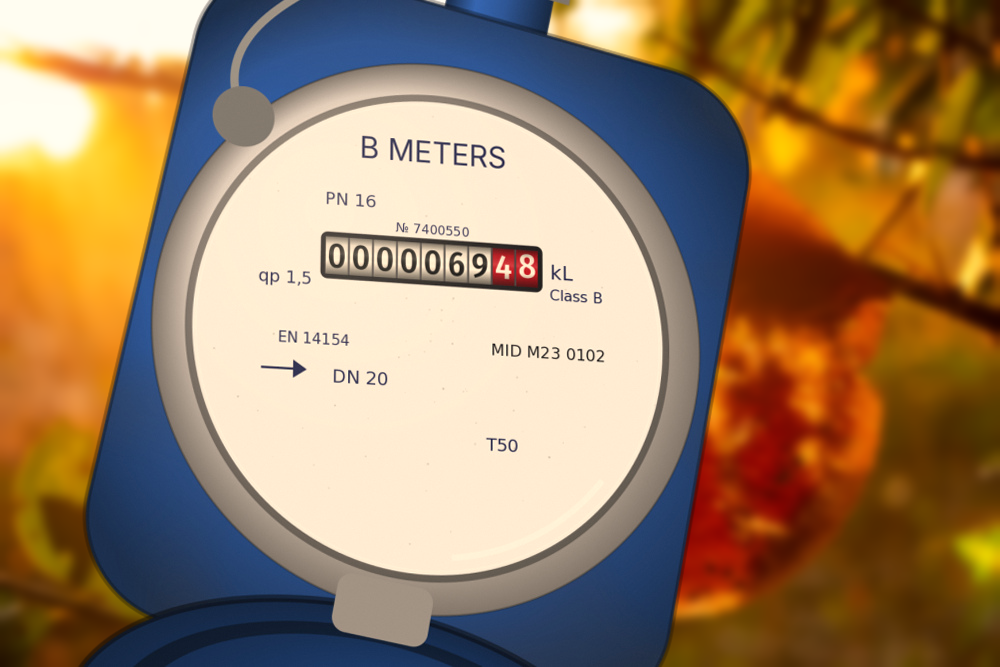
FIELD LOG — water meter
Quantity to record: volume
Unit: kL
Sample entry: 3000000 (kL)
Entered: 69.48 (kL)
